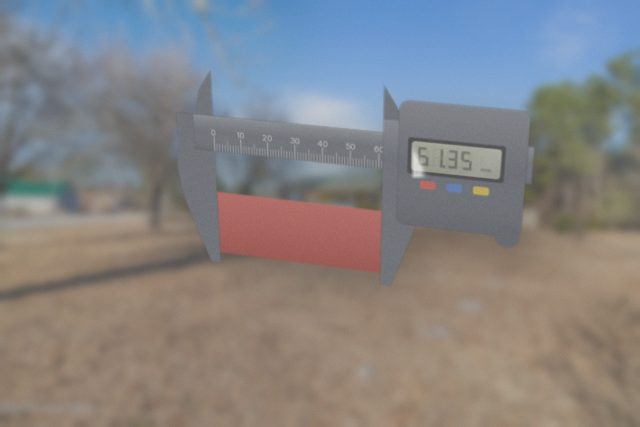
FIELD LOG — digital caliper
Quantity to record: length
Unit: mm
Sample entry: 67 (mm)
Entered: 61.35 (mm)
